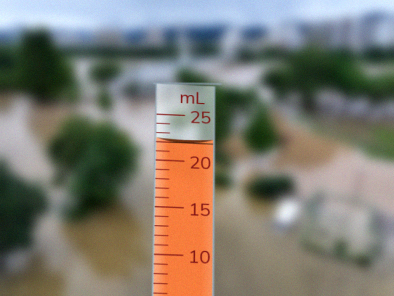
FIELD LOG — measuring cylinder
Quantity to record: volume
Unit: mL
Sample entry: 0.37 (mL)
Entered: 22 (mL)
